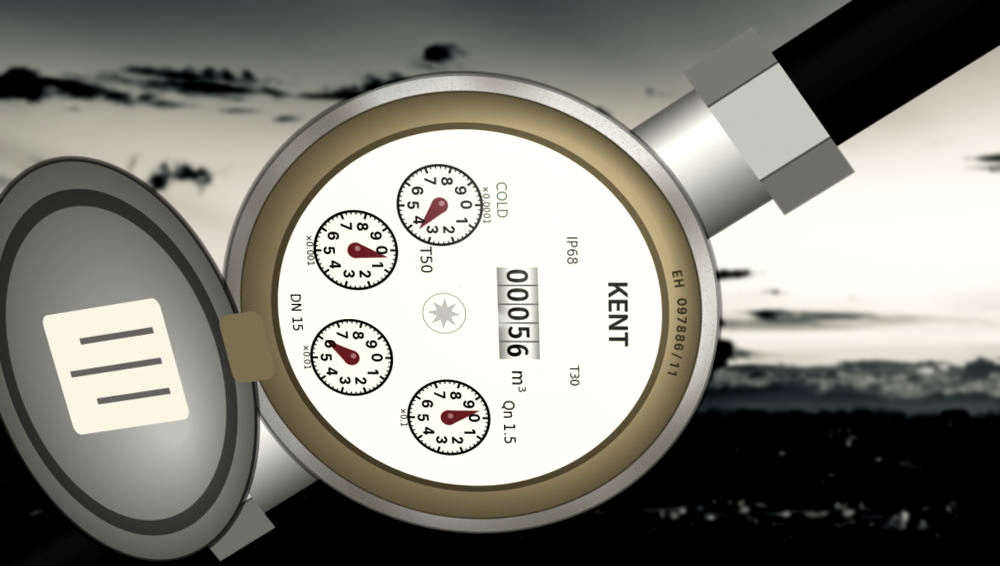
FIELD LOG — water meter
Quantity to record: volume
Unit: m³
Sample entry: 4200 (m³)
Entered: 55.9603 (m³)
